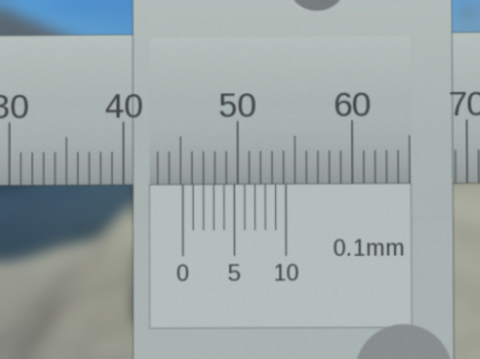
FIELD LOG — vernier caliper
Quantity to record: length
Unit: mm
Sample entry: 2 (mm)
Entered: 45.2 (mm)
